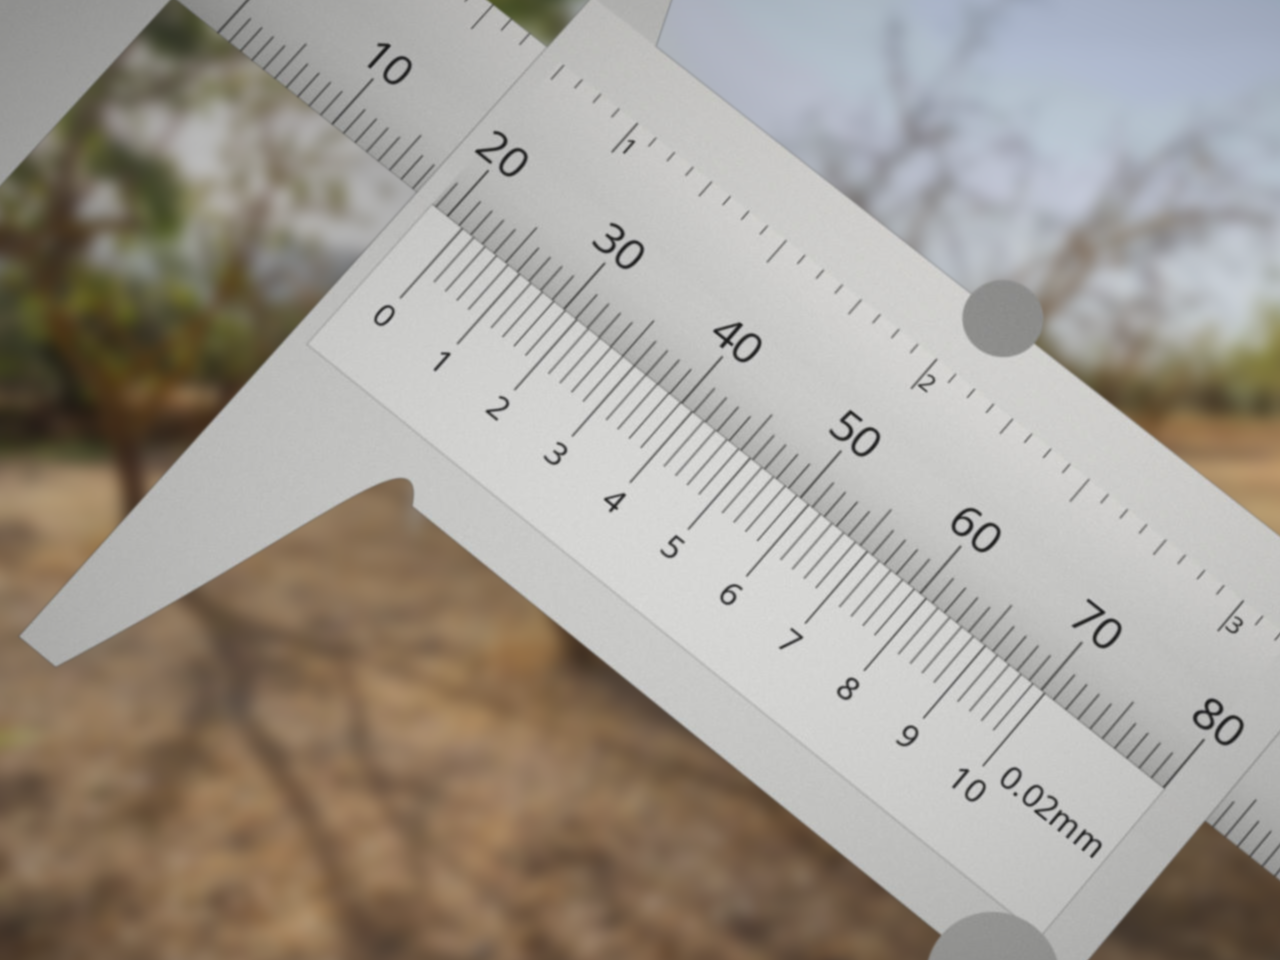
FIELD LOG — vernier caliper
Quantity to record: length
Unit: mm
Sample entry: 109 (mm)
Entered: 21.3 (mm)
